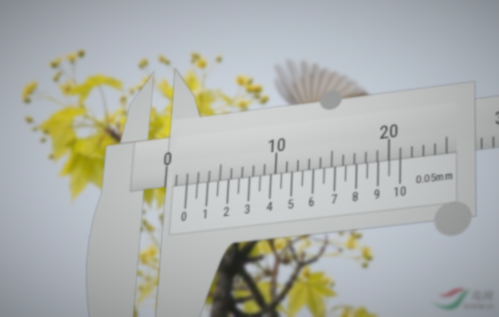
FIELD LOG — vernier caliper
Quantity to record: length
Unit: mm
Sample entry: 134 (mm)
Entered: 2.0 (mm)
